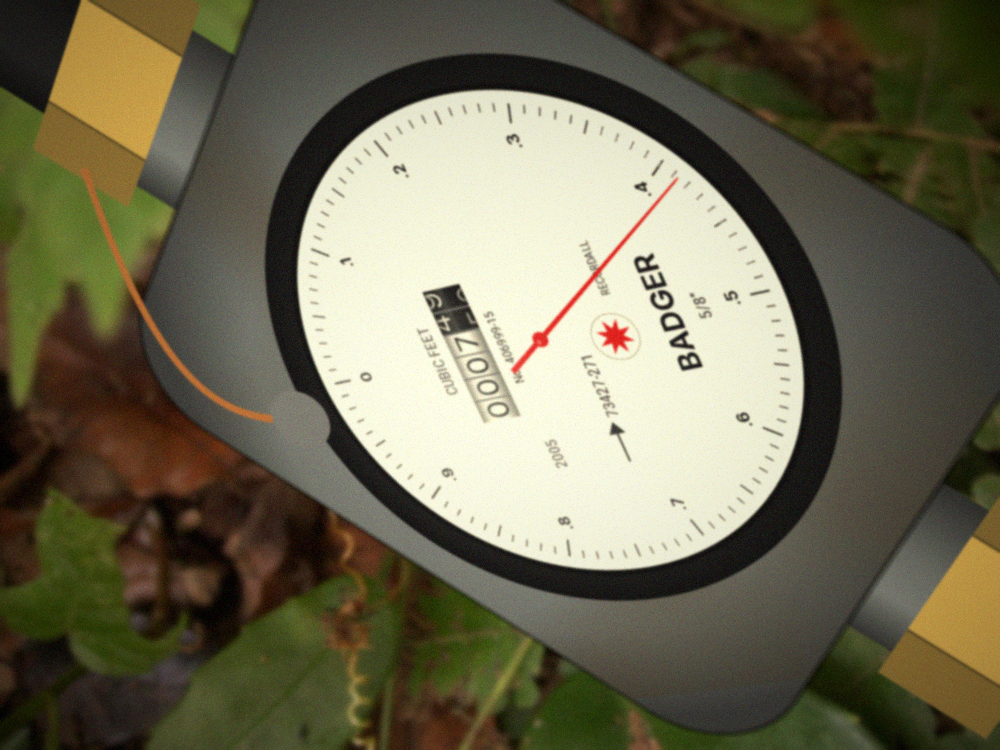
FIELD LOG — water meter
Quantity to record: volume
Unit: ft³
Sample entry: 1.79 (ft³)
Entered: 749.41 (ft³)
